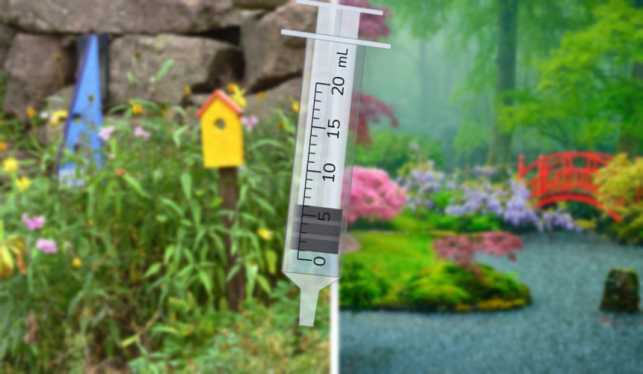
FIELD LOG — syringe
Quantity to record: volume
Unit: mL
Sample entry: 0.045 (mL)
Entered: 1 (mL)
